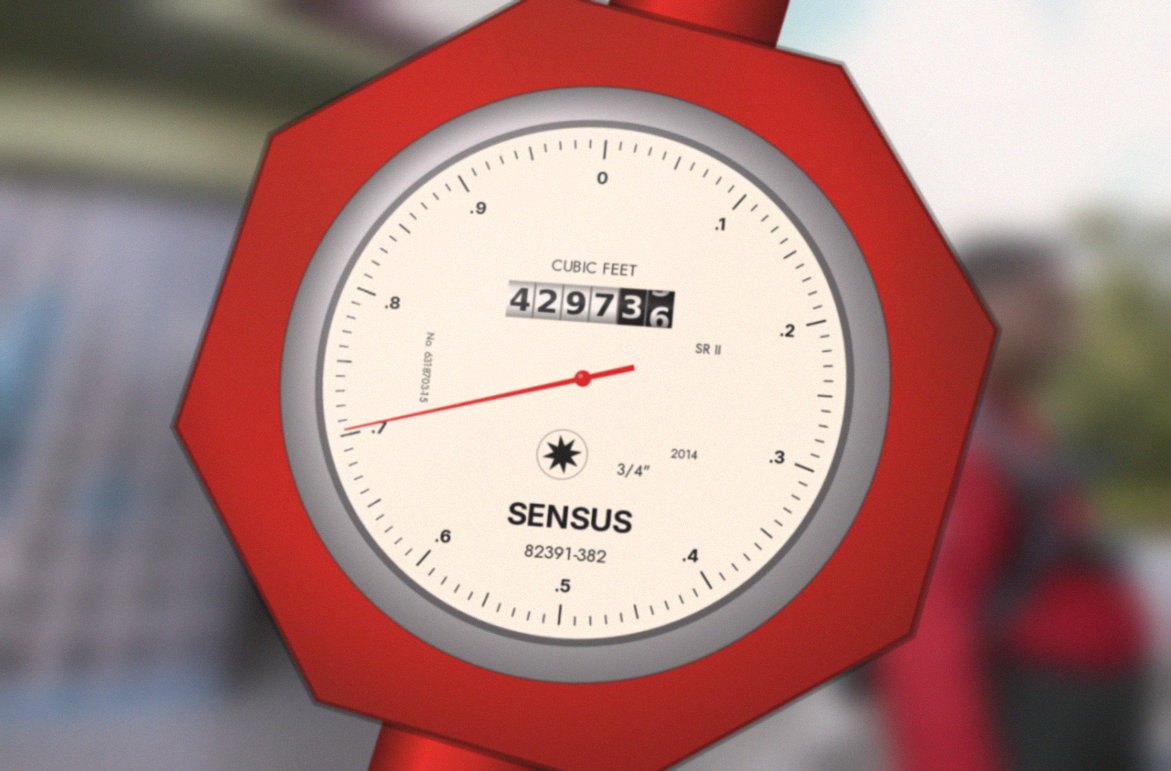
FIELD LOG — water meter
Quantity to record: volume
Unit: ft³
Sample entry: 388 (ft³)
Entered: 429735.70 (ft³)
